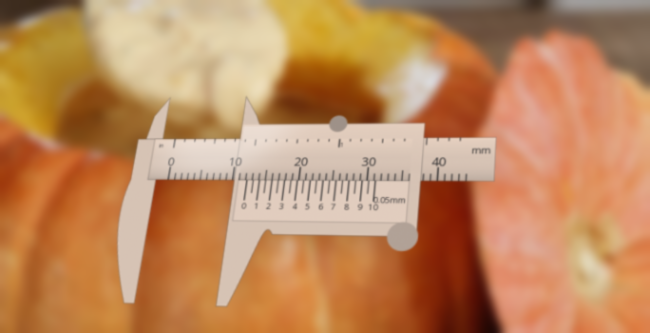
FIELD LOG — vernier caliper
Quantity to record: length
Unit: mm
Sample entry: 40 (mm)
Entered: 12.2 (mm)
